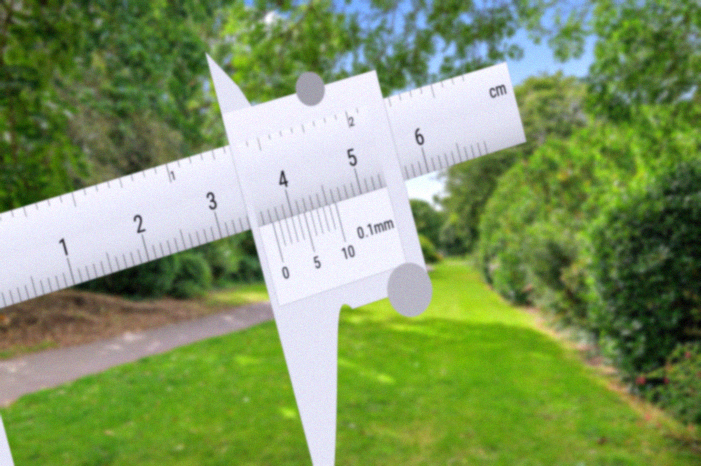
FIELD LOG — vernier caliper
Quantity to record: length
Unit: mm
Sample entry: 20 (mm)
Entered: 37.2 (mm)
